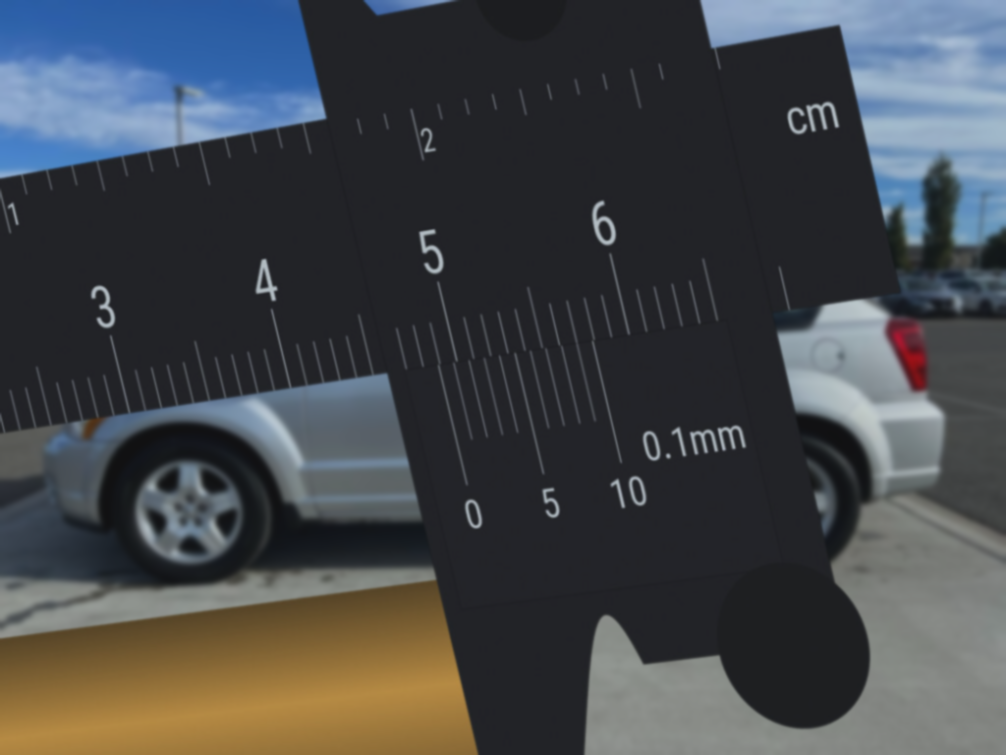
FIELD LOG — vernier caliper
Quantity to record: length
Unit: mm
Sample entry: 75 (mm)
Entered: 48.9 (mm)
